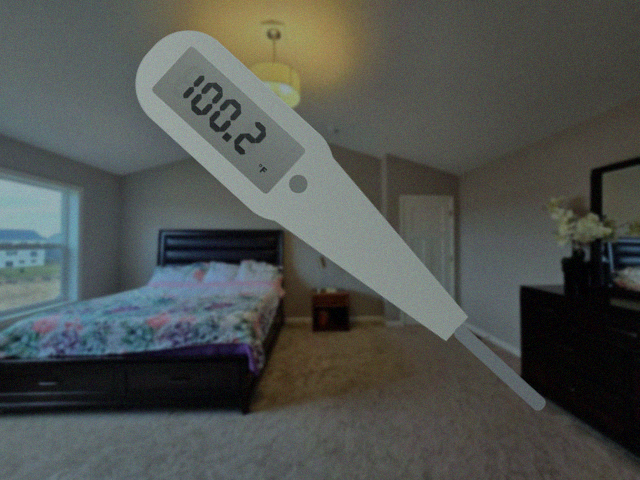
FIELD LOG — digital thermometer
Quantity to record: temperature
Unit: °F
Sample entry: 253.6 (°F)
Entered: 100.2 (°F)
